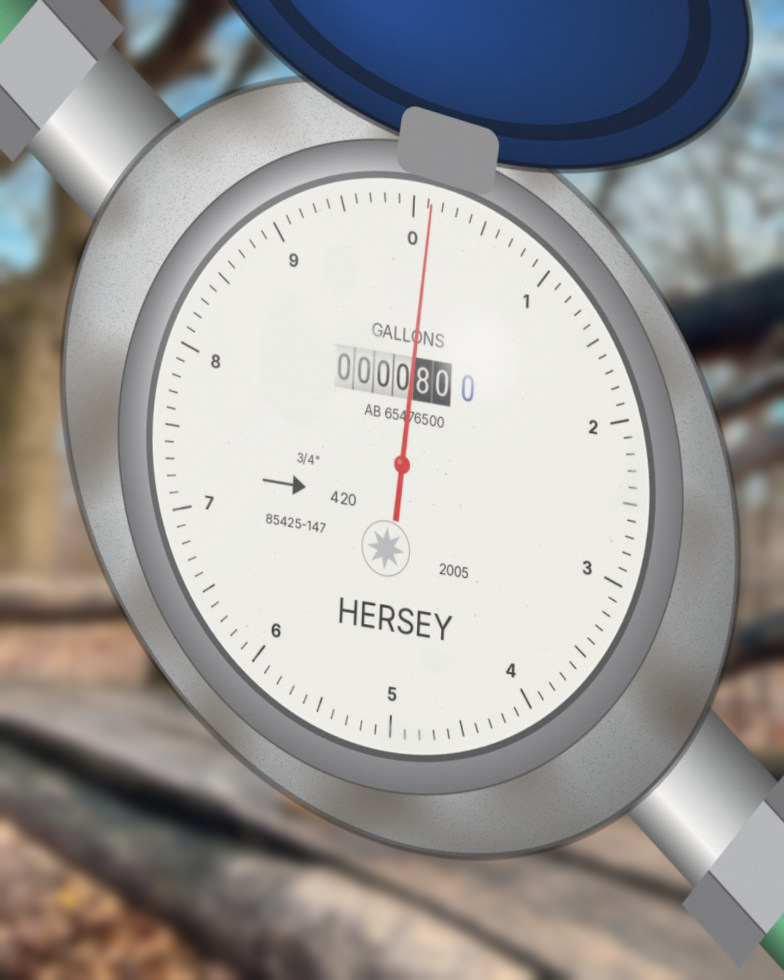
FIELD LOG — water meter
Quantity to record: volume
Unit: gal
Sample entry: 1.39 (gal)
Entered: 800.1 (gal)
